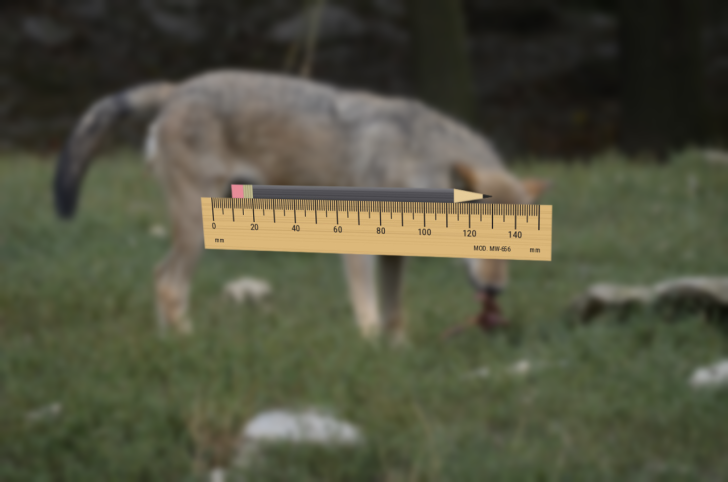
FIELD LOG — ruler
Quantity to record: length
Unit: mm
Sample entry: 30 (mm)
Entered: 120 (mm)
